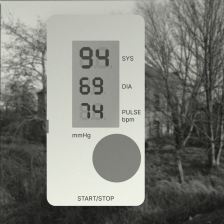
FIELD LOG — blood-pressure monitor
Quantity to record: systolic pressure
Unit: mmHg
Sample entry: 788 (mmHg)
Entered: 94 (mmHg)
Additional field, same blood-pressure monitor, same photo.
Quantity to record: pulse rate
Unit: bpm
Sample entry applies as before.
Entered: 74 (bpm)
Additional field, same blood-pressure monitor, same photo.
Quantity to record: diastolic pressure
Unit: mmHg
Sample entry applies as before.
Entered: 69 (mmHg)
